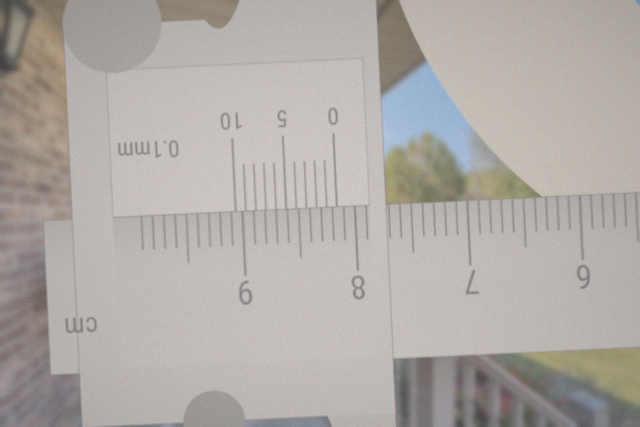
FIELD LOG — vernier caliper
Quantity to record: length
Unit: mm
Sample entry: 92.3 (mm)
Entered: 81.6 (mm)
